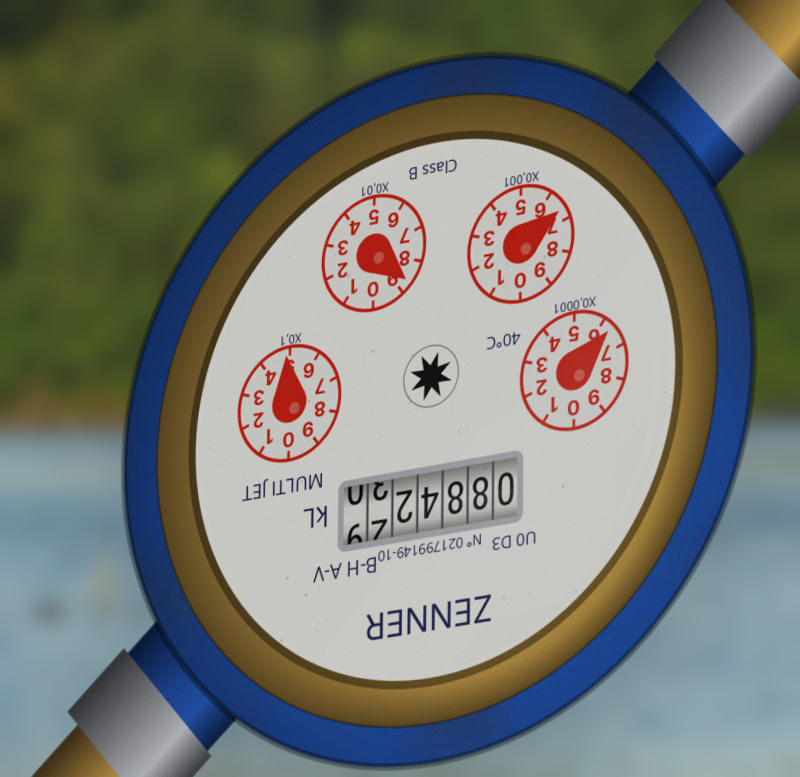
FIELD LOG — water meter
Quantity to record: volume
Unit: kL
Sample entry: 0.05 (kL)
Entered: 884229.4866 (kL)
